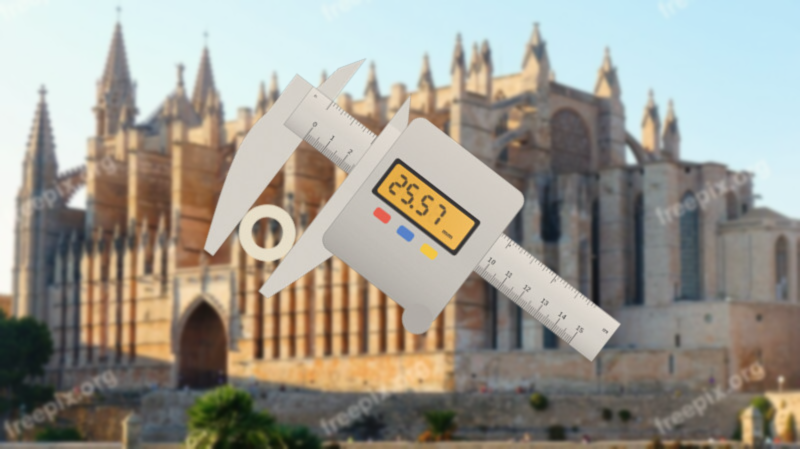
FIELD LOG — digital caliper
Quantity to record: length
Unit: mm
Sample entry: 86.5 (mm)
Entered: 25.57 (mm)
